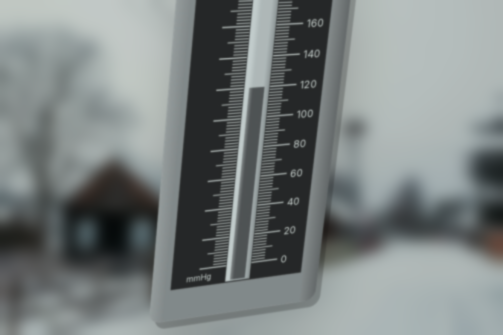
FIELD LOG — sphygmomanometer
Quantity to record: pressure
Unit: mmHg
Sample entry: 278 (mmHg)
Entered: 120 (mmHg)
